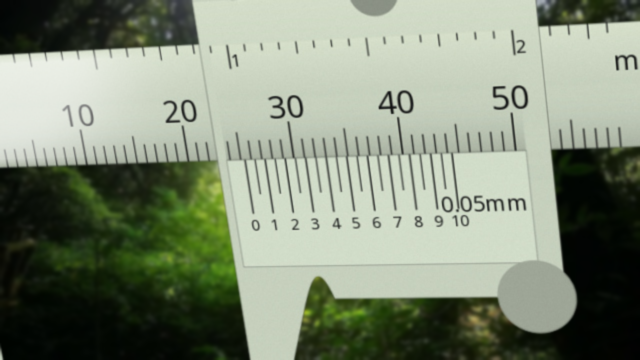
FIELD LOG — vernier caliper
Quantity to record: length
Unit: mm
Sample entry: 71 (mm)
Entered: 25.4 (mm)
